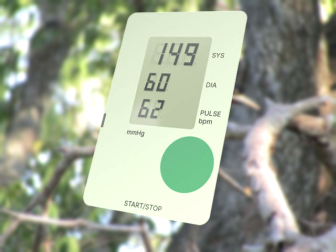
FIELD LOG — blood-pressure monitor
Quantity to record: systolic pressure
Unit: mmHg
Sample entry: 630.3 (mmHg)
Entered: 149 (mmHg)
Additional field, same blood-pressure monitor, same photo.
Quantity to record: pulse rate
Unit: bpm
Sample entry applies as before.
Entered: 62 (bpm)
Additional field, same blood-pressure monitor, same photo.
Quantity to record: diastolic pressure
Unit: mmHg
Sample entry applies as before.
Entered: 60 (mmHg)
